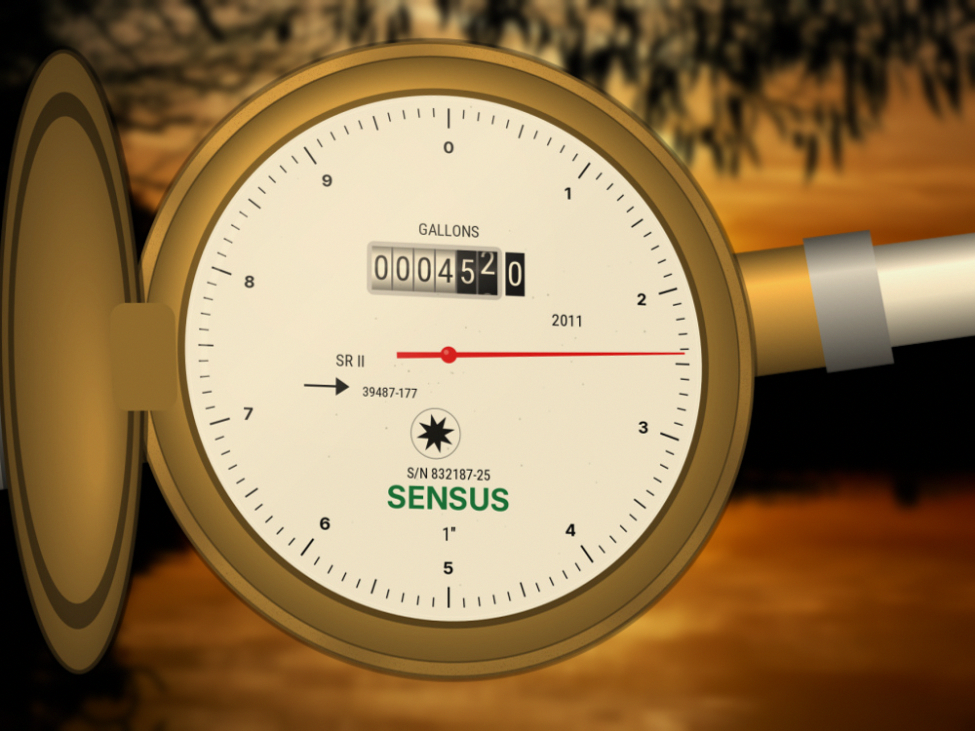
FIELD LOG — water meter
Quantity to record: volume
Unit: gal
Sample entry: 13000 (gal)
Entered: 4522.4 (gal)
